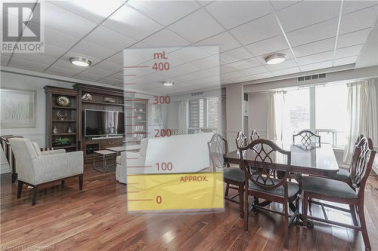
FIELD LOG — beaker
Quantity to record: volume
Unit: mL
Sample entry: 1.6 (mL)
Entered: 75 (mL)
